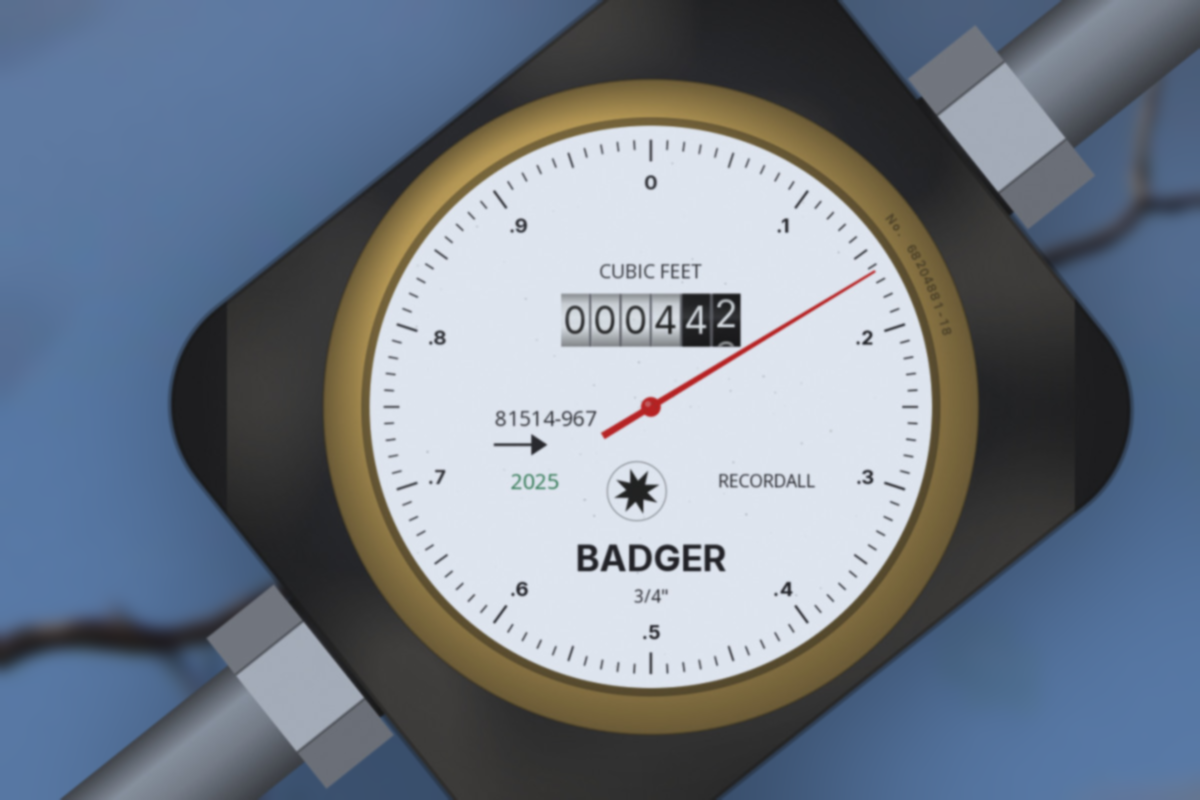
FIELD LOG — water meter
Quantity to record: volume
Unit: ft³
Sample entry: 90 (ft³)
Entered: 442.16 (ft³)
